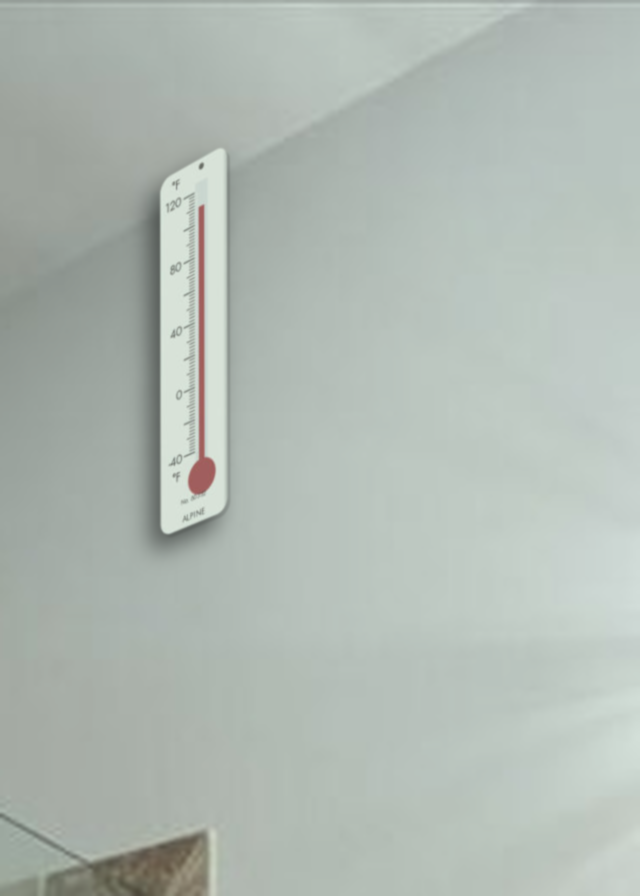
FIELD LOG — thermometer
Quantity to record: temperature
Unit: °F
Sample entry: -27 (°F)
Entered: 110 (°F)
